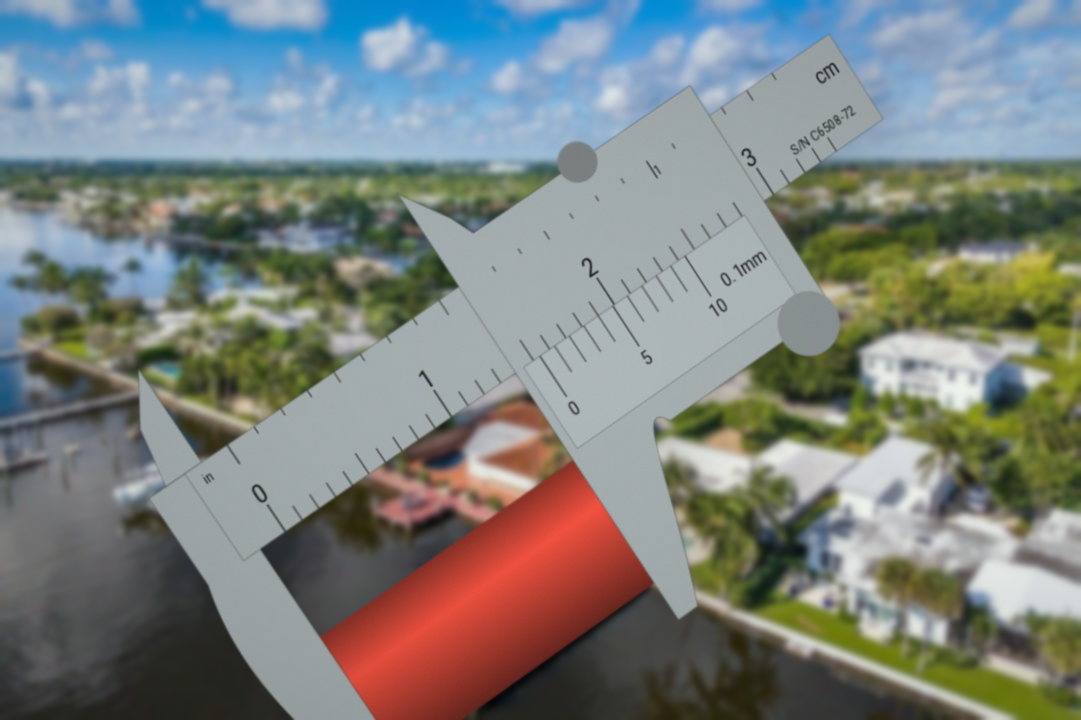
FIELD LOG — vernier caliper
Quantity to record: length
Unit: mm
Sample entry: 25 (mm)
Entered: 15.4 (mm)
